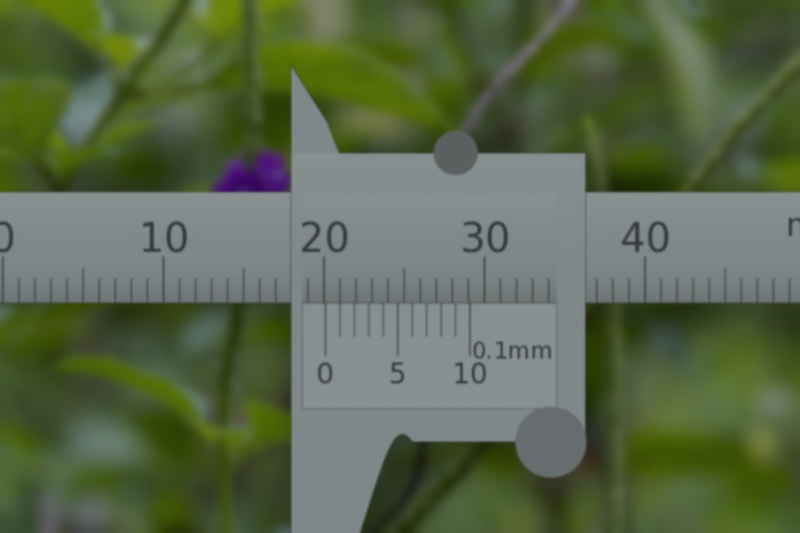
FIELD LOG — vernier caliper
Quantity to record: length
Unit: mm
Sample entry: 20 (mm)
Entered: 20.1 (mm)
